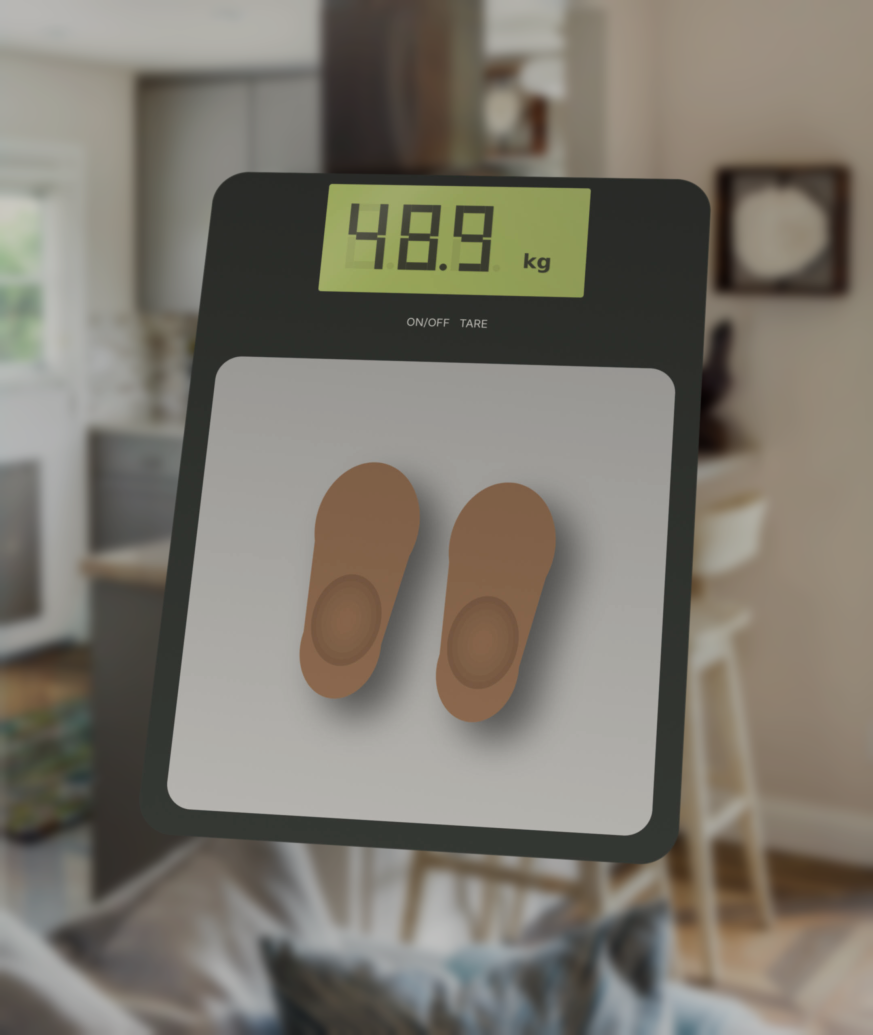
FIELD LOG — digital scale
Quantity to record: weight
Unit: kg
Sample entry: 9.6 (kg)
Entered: 48.9 (kg)
